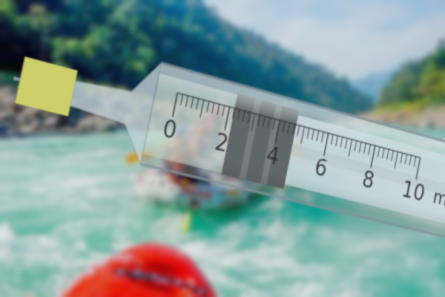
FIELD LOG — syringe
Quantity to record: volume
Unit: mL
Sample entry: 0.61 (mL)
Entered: 2.2 (mL)
